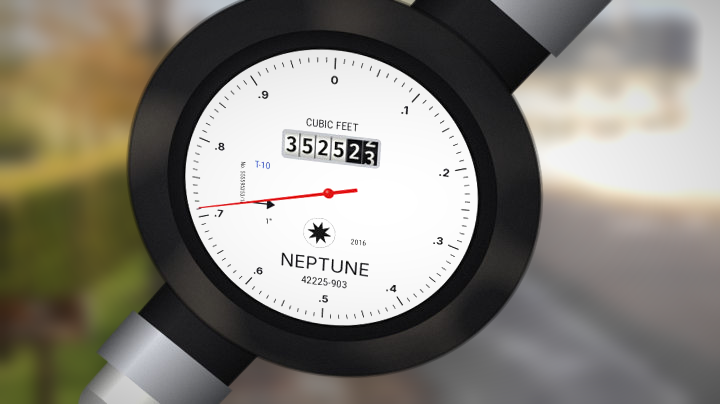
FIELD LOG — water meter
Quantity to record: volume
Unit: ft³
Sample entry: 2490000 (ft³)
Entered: 352522.71 (ft³)
